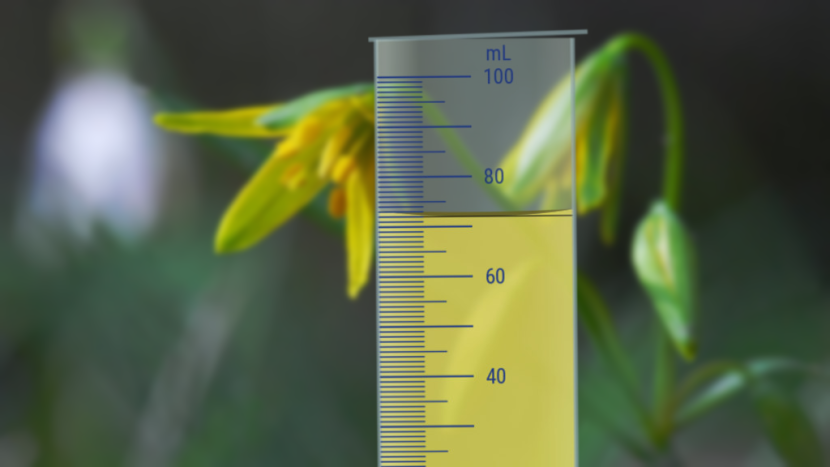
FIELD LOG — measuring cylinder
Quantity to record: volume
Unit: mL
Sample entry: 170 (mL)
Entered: 72 (mL)
